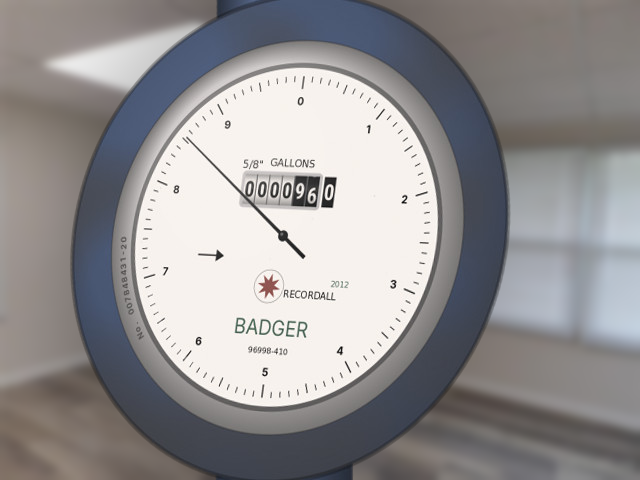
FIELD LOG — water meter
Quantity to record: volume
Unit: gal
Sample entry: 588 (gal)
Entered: 958.5 (gal)
